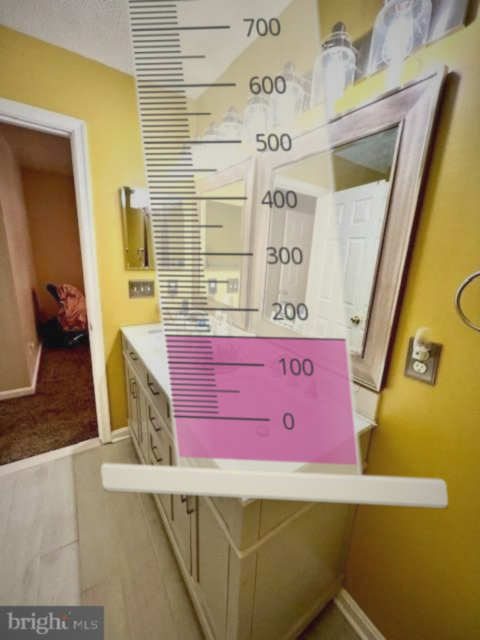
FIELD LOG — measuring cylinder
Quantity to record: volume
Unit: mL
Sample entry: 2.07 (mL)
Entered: 150 (mL)
